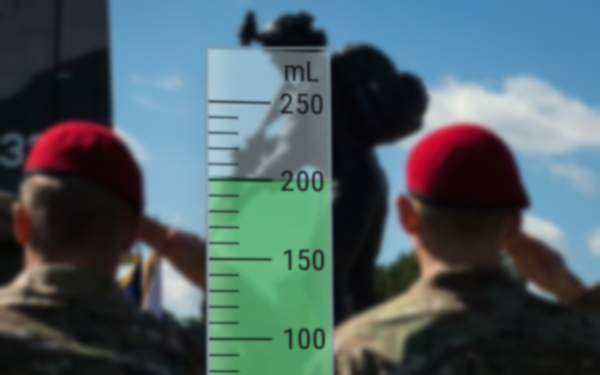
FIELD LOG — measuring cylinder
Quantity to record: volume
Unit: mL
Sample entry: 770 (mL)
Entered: 200 (mL)
